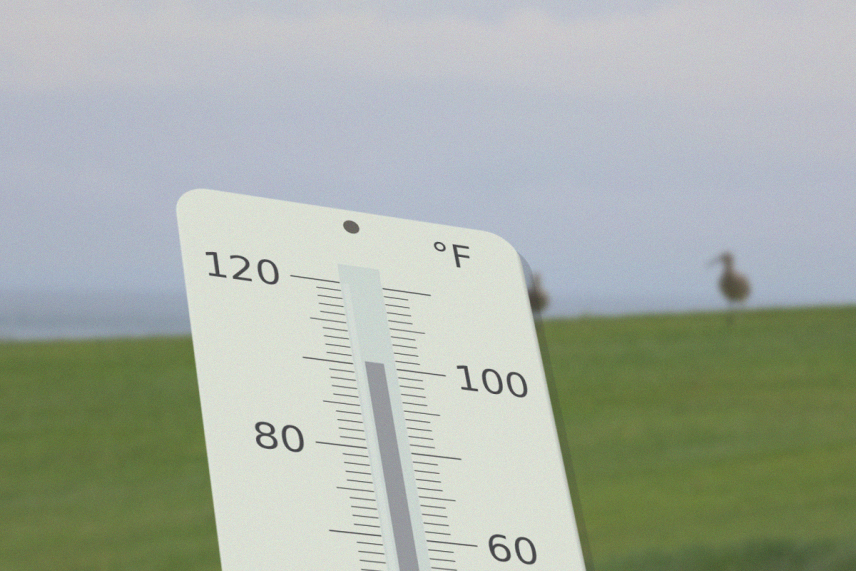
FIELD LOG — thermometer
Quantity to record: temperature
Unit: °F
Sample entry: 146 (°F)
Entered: 101 (°F)
